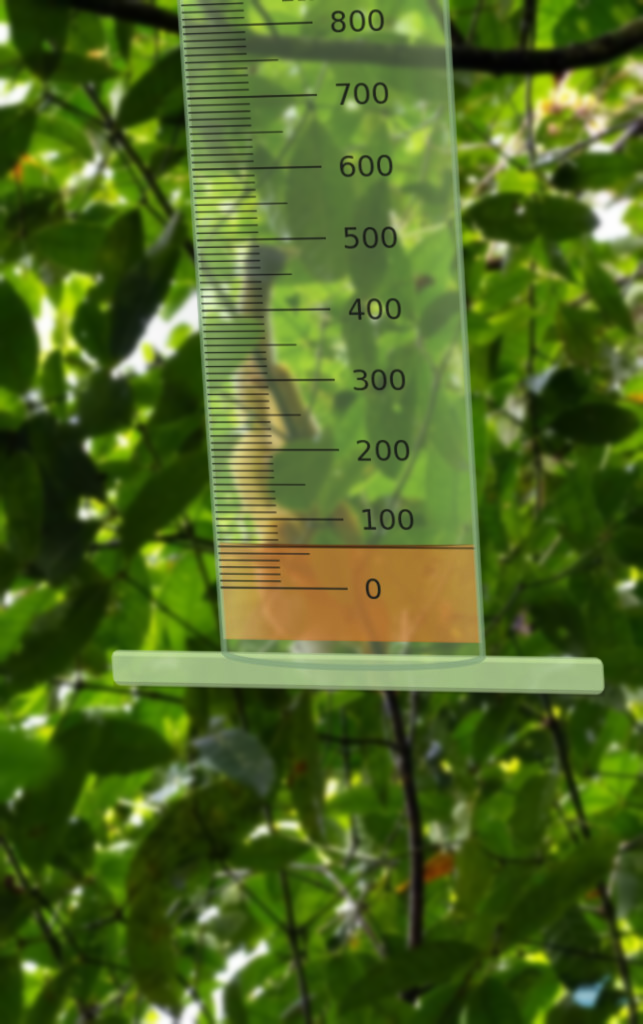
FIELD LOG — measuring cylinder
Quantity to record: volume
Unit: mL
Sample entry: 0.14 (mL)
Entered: 60 (mL)
